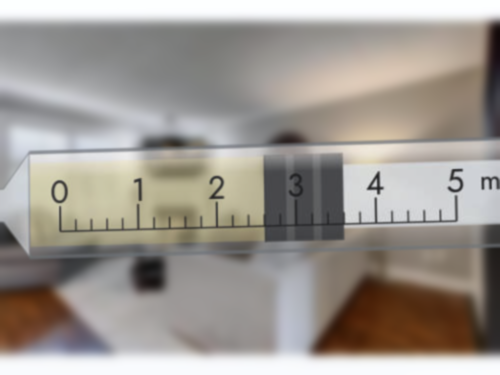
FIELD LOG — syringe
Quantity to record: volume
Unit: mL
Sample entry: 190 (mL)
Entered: 2.6 (mL)
